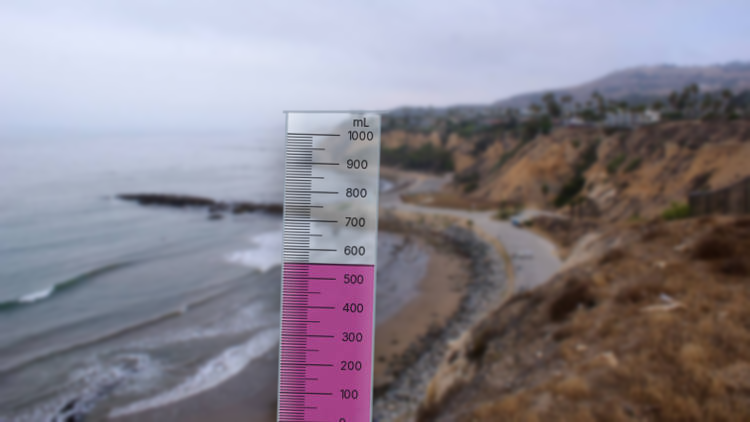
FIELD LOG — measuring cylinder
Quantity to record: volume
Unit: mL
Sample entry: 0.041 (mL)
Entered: 550 (mL)
